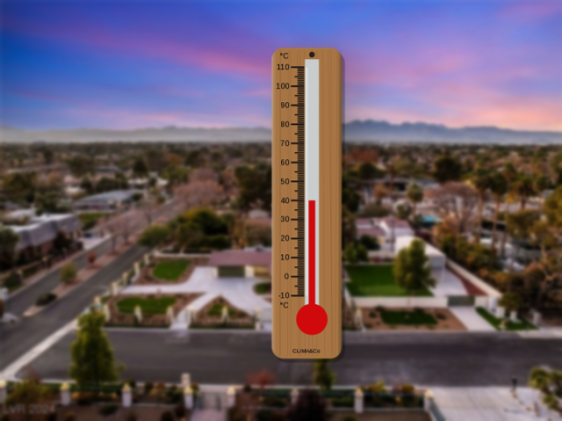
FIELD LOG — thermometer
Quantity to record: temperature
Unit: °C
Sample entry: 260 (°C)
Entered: 40 (°C)
